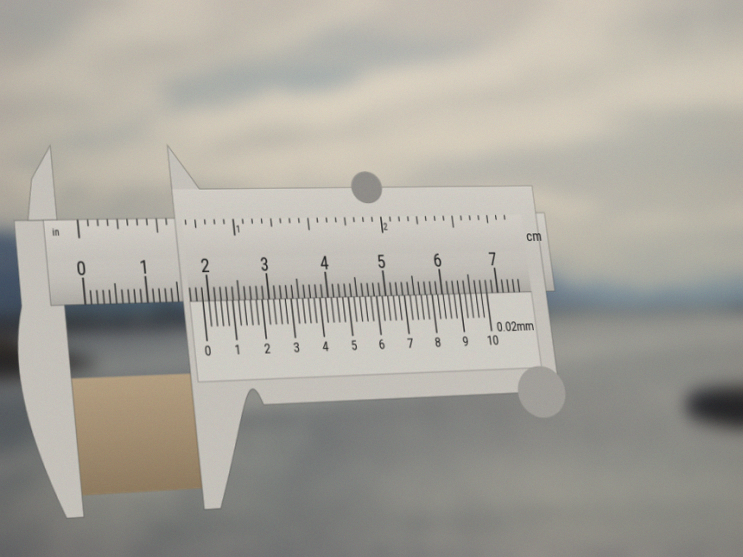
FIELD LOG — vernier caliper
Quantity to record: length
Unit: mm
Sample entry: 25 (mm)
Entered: 19.0 (mm)
